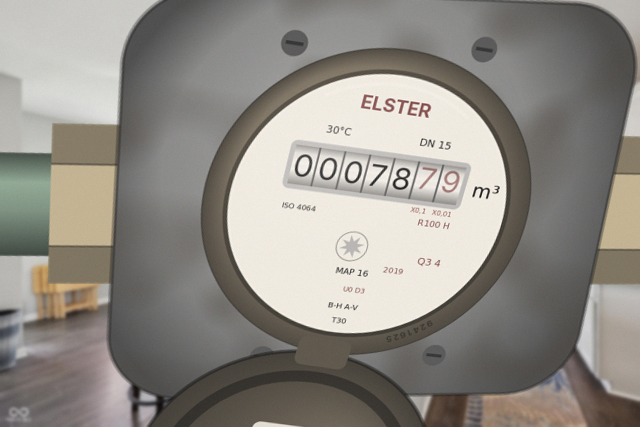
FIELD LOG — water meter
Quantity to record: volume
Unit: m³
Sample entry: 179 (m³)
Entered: 78.79 (m³)
